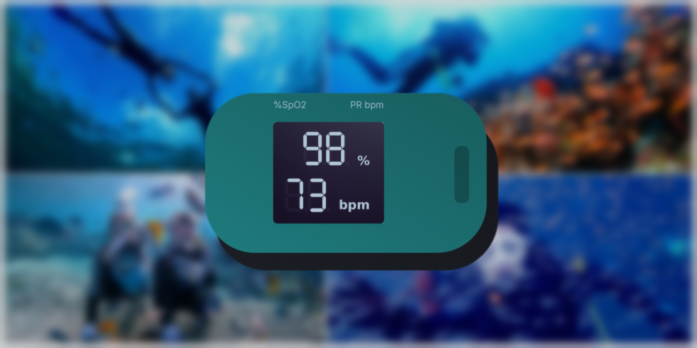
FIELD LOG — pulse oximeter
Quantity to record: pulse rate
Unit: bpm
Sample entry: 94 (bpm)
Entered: 73 (bpm)
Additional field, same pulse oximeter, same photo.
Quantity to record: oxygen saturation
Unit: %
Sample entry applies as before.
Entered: 98 (%)
